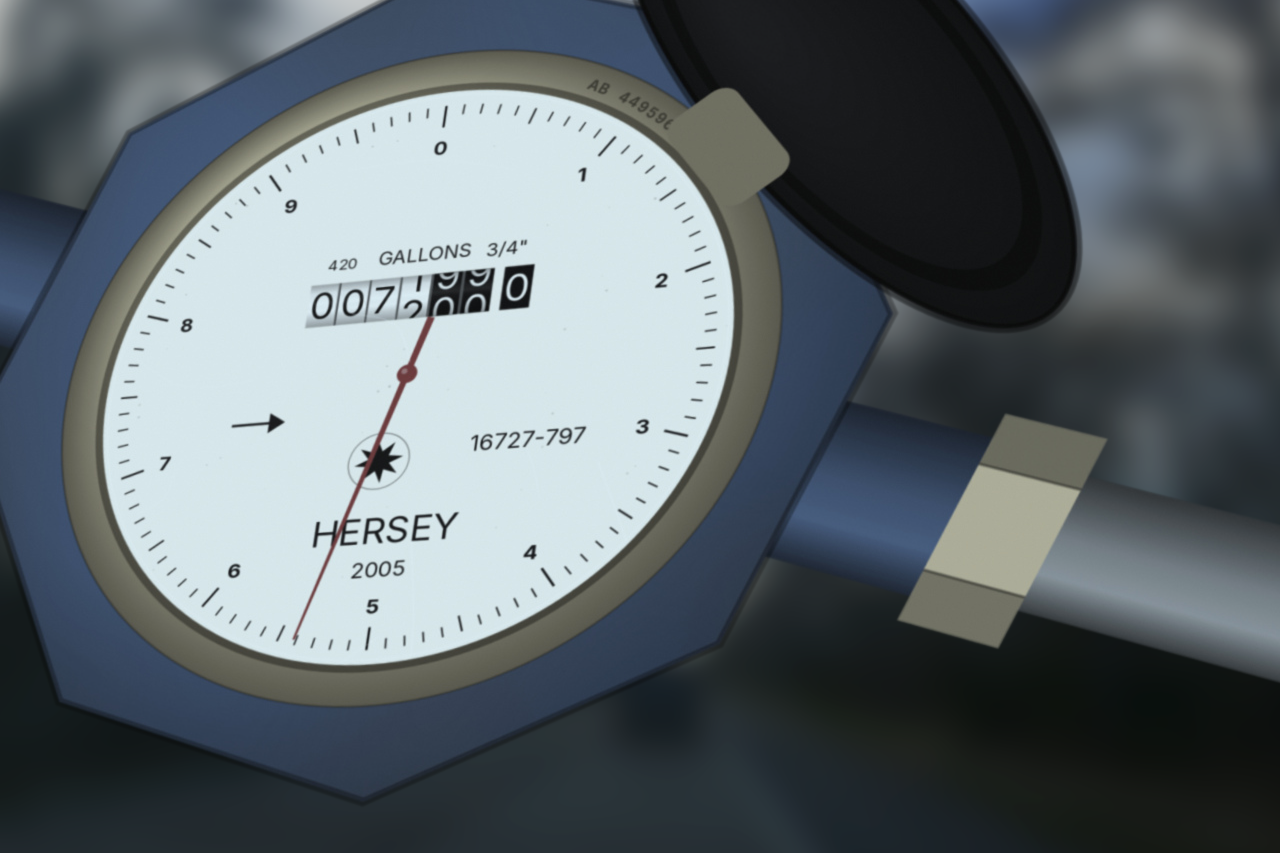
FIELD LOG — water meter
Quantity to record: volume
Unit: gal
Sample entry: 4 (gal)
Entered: 71995.4 (gal)
